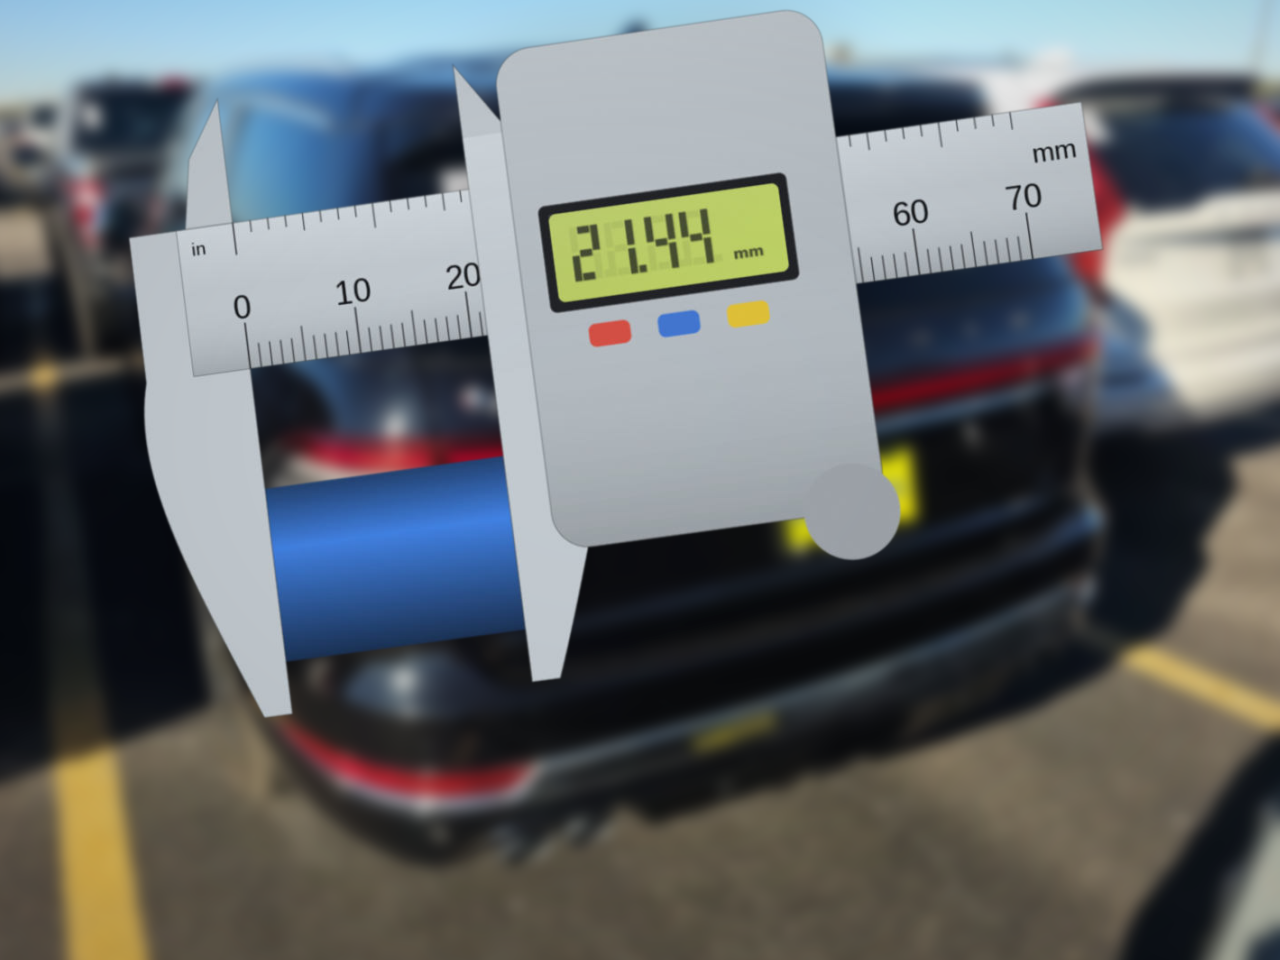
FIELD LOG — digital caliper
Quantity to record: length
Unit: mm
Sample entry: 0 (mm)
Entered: 21.44 (mm)
